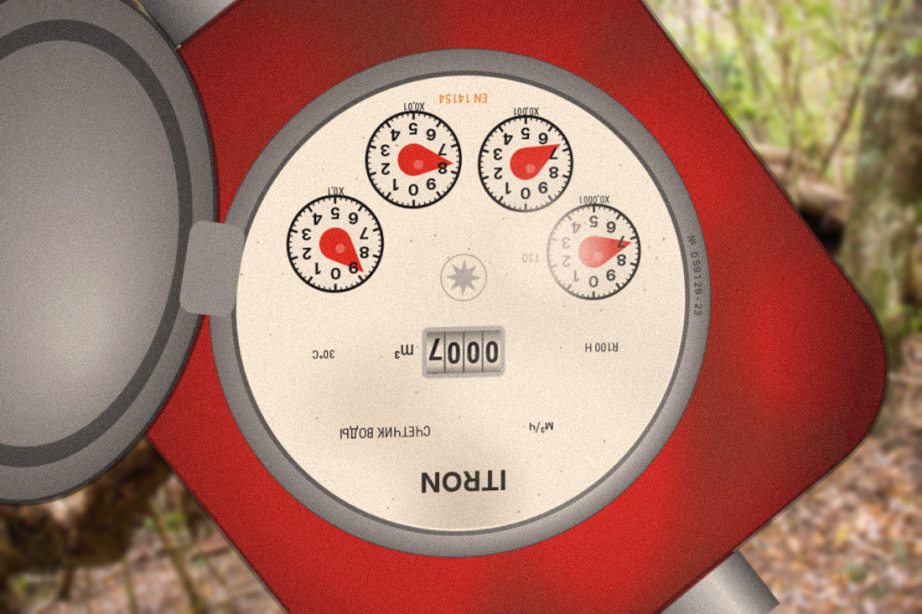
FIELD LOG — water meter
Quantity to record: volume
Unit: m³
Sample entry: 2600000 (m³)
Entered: 6.8767 (m³)
